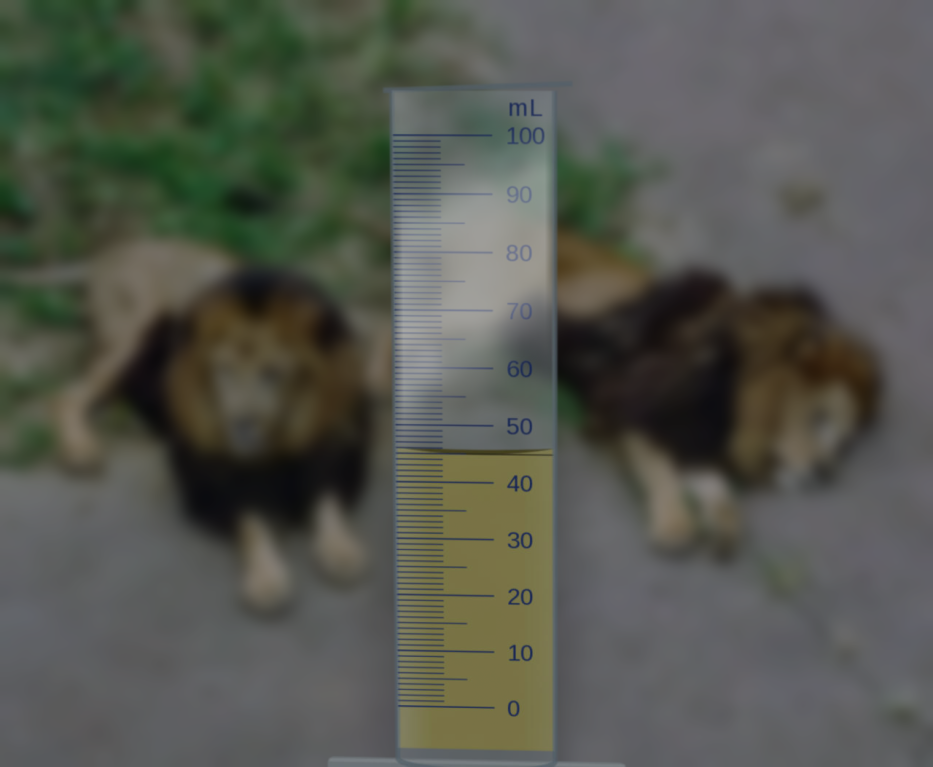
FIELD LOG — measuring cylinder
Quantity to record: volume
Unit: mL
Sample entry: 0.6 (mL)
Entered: 45 (mL)
